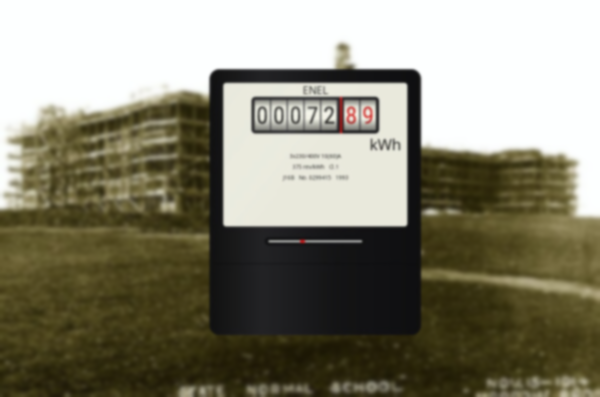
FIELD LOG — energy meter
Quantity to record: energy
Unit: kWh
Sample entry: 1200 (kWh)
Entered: 72.89 (kWh)
